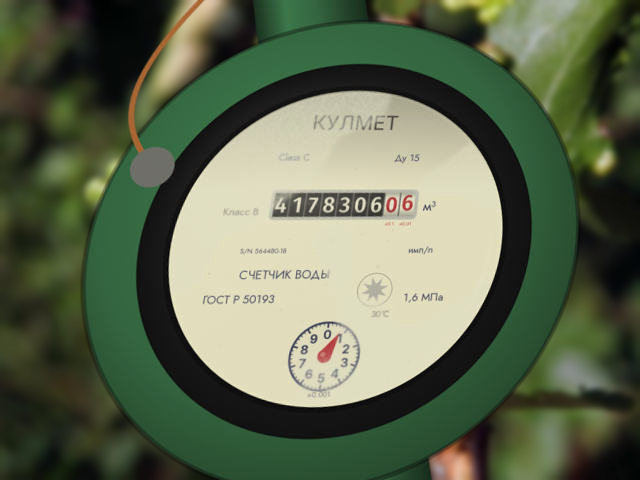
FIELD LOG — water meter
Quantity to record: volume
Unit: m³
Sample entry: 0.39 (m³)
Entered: 4178306.060 (m³)
